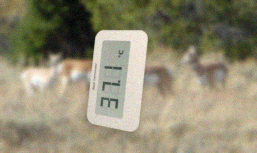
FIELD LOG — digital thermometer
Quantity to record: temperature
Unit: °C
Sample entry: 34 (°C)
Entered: 37.1 (°C)
